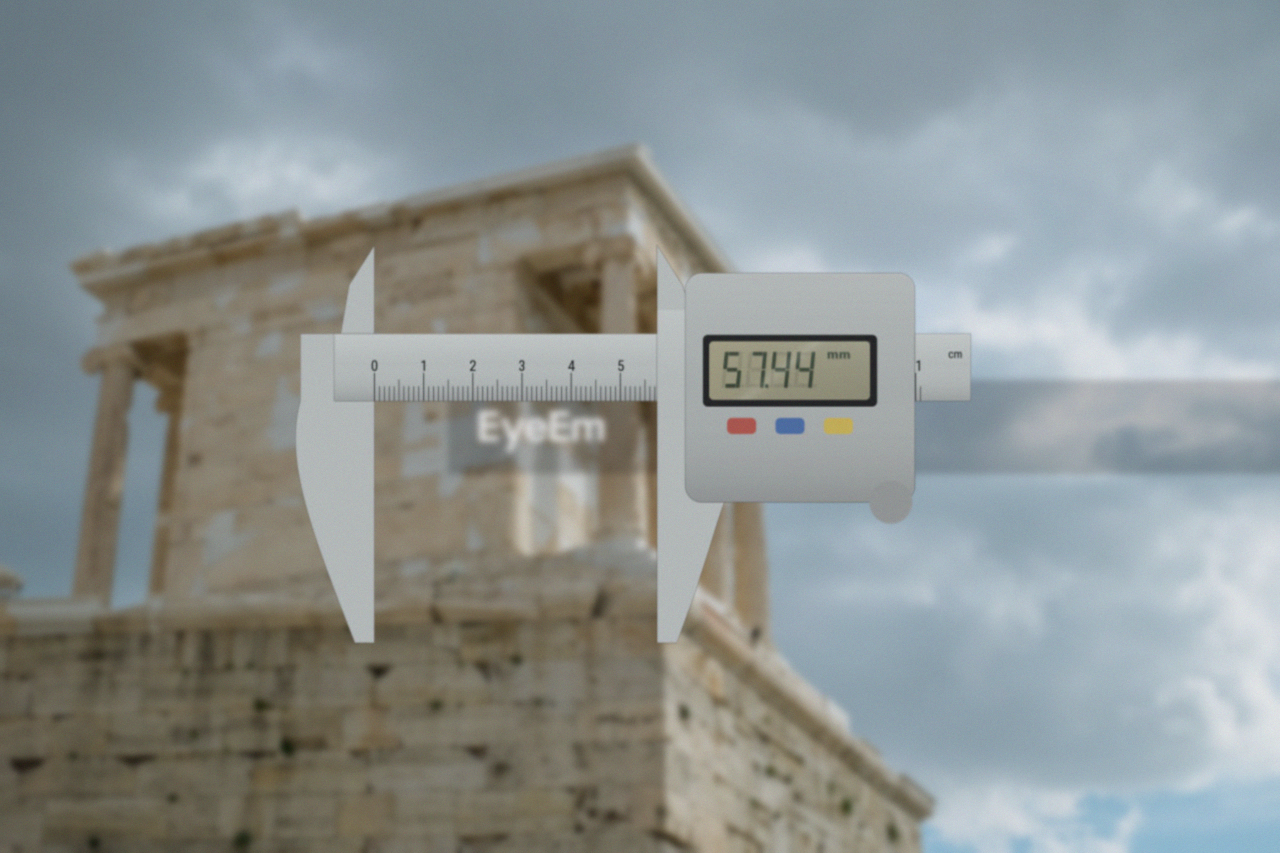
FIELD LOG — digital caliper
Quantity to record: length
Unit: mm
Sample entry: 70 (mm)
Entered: 57.44 (mm)
